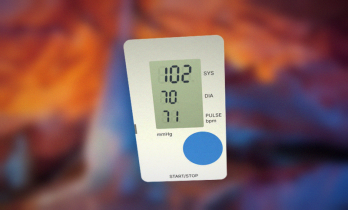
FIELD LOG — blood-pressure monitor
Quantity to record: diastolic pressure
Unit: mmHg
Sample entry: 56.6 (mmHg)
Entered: 70 (mmHg)
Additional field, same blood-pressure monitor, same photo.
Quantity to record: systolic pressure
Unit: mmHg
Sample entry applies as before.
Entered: 102 (mmHg)
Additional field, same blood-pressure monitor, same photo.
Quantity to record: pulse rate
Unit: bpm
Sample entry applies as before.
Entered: 71 (bpm)
